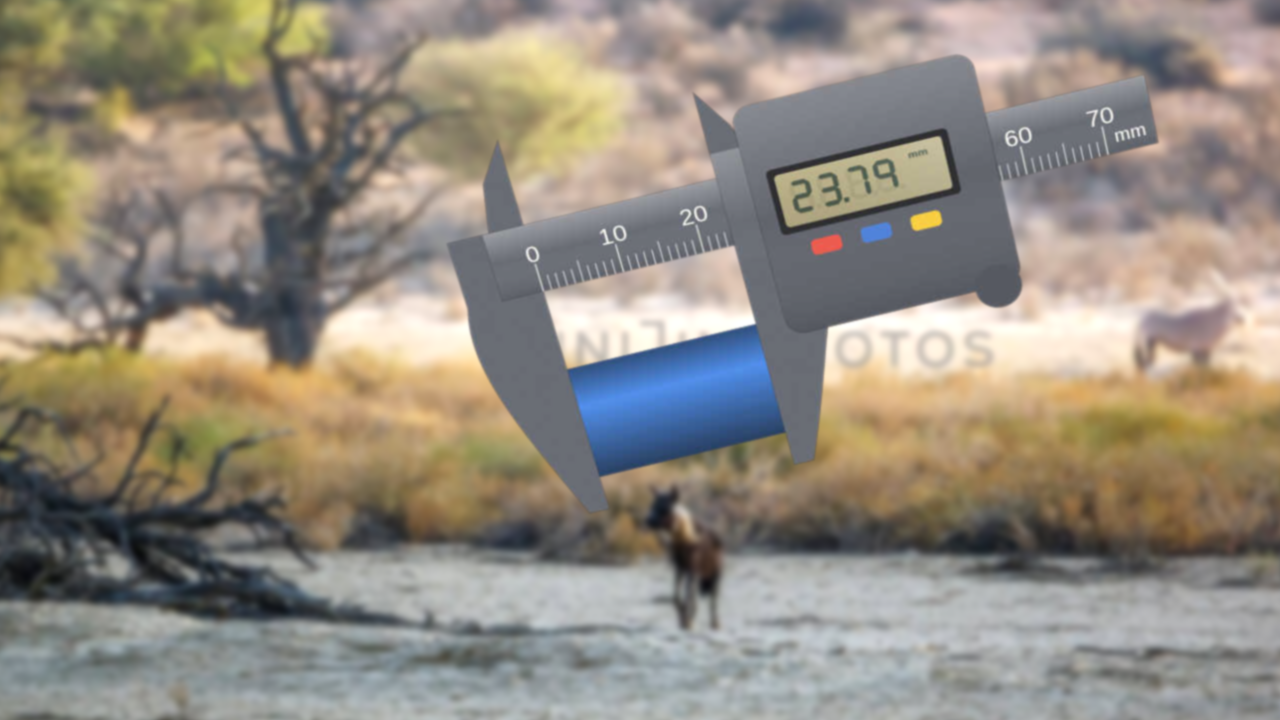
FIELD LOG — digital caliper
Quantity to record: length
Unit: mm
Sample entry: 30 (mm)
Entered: 23.79 (mm)
